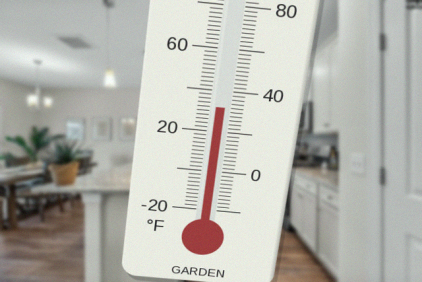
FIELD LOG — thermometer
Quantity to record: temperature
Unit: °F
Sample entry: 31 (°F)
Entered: 32 (°F)
